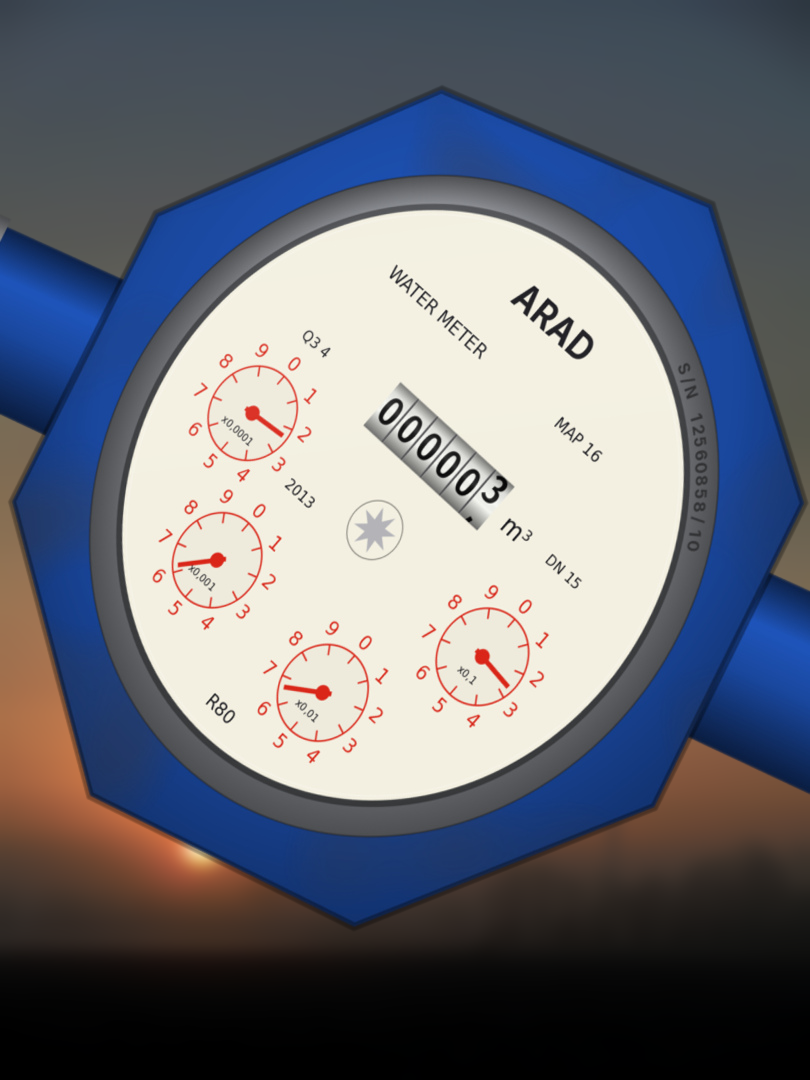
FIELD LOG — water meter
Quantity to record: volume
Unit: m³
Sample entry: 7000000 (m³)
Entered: 3.2662 (m³)
